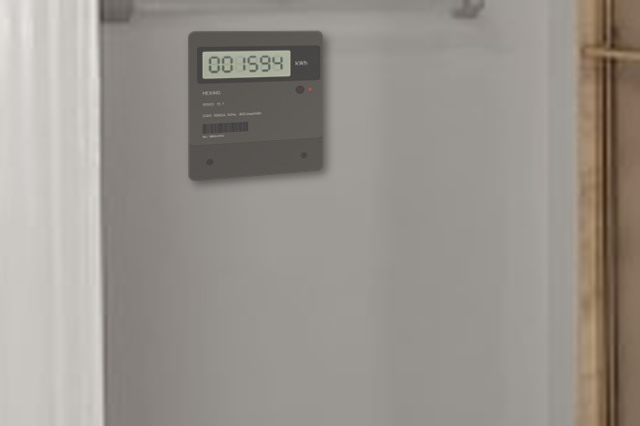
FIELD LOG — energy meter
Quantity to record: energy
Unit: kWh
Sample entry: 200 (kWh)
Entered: 1594 (kWh)
